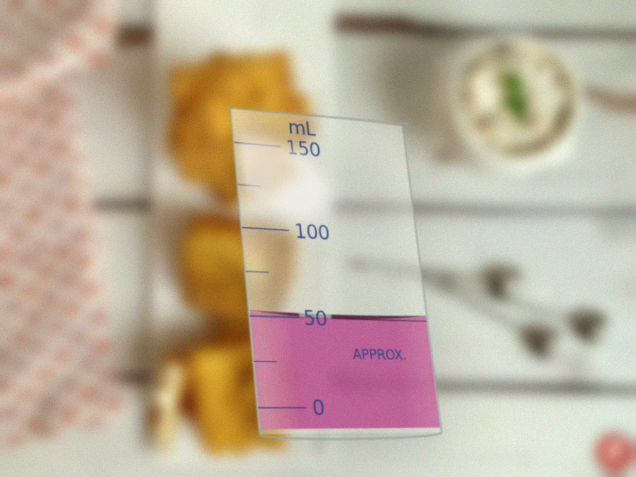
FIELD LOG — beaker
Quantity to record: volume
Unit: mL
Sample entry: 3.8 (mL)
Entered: 50 (mL)
